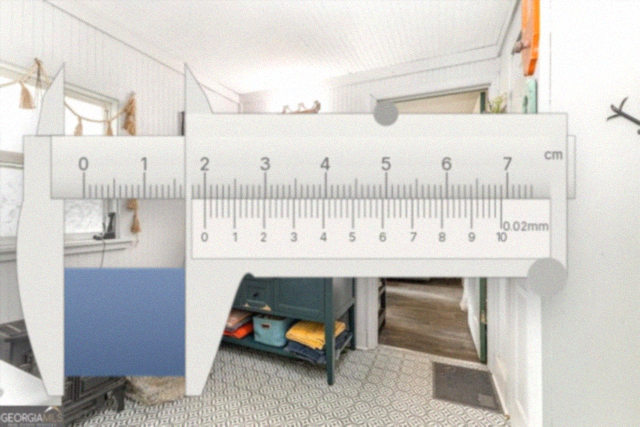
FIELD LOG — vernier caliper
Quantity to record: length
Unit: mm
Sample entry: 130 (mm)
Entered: 20.0 (mm)
